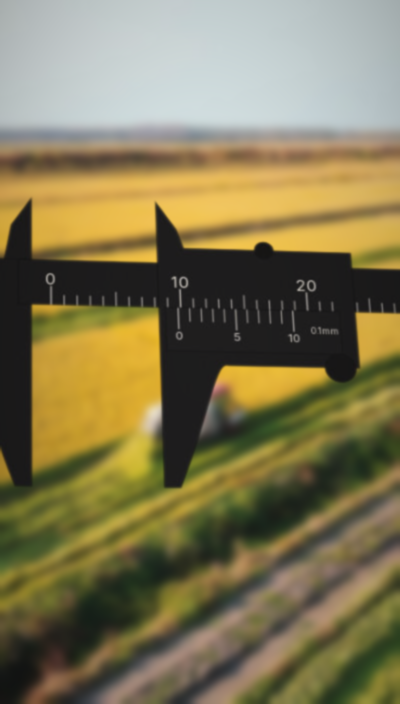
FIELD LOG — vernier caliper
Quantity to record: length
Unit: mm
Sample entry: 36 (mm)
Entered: 9.8 (mm)
